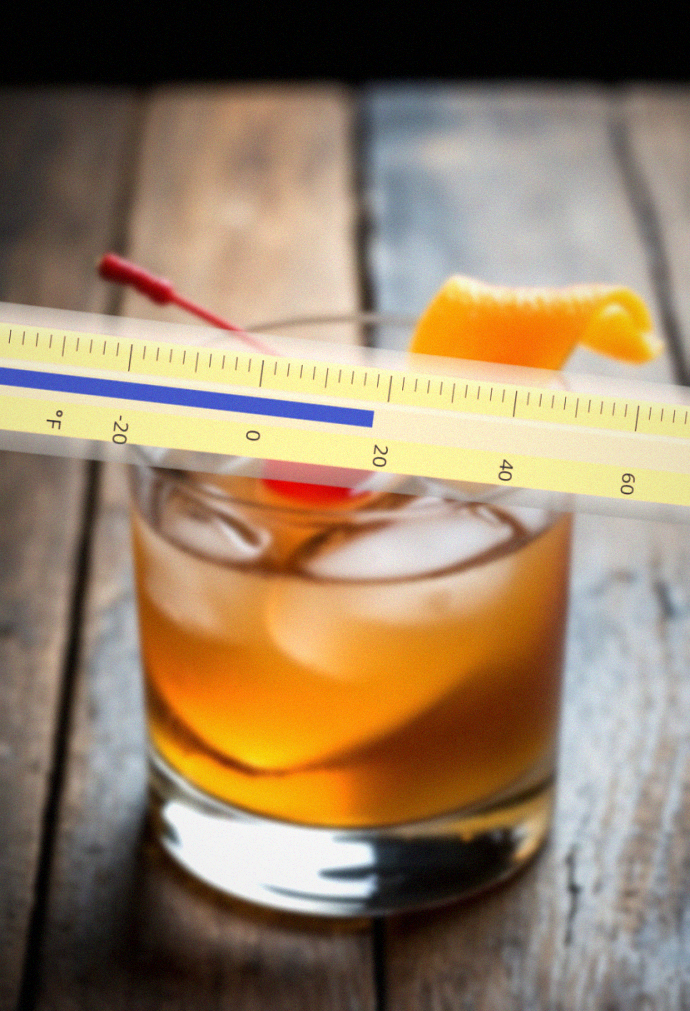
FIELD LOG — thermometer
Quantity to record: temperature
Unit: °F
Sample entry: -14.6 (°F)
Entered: 18 (°F)
